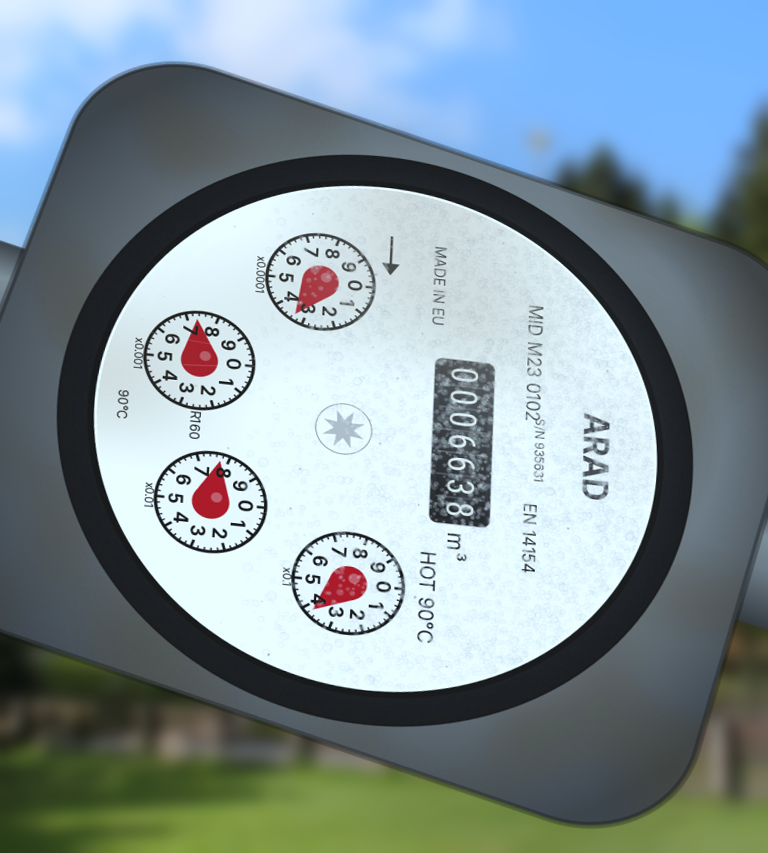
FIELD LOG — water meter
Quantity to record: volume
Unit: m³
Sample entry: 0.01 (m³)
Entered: 6638.3773 (m³)
